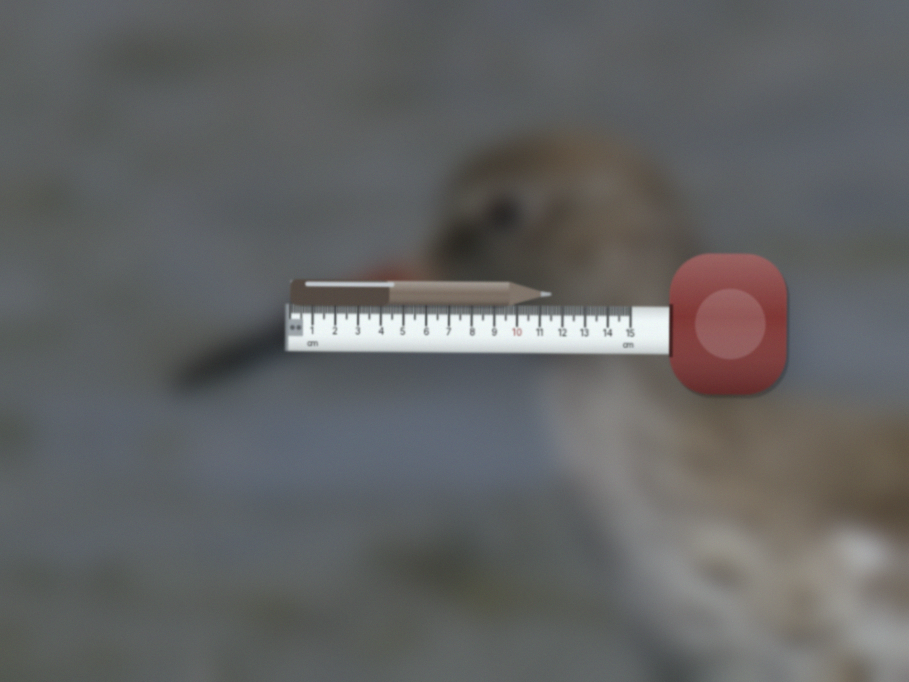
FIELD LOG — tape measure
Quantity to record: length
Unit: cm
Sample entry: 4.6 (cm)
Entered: 11.5 (cm)
